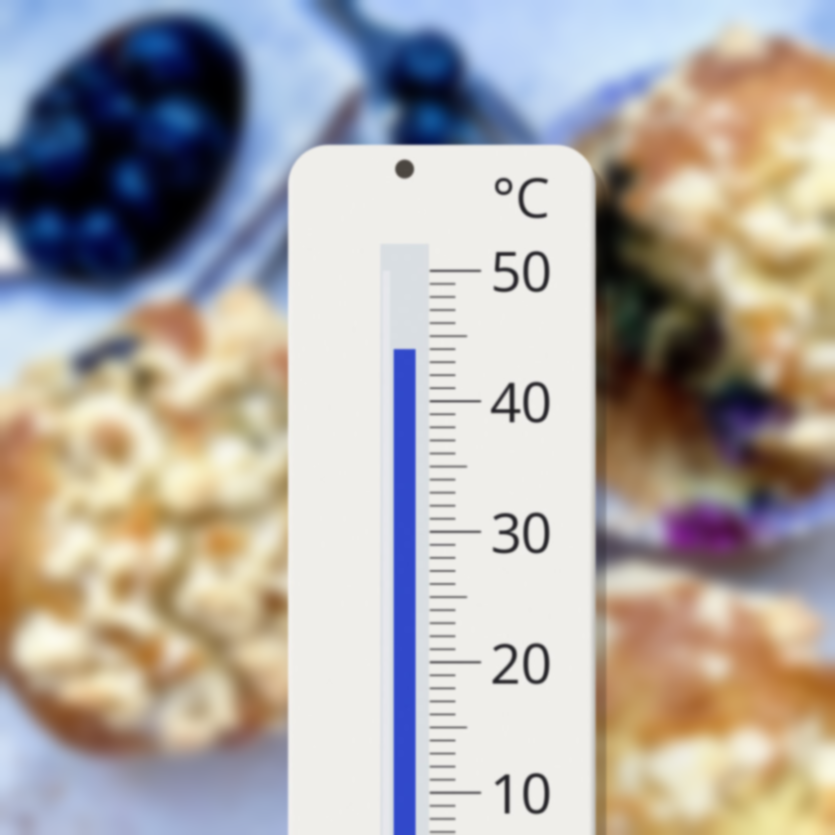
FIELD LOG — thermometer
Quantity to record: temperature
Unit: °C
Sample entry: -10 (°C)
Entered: 44 (°C)
